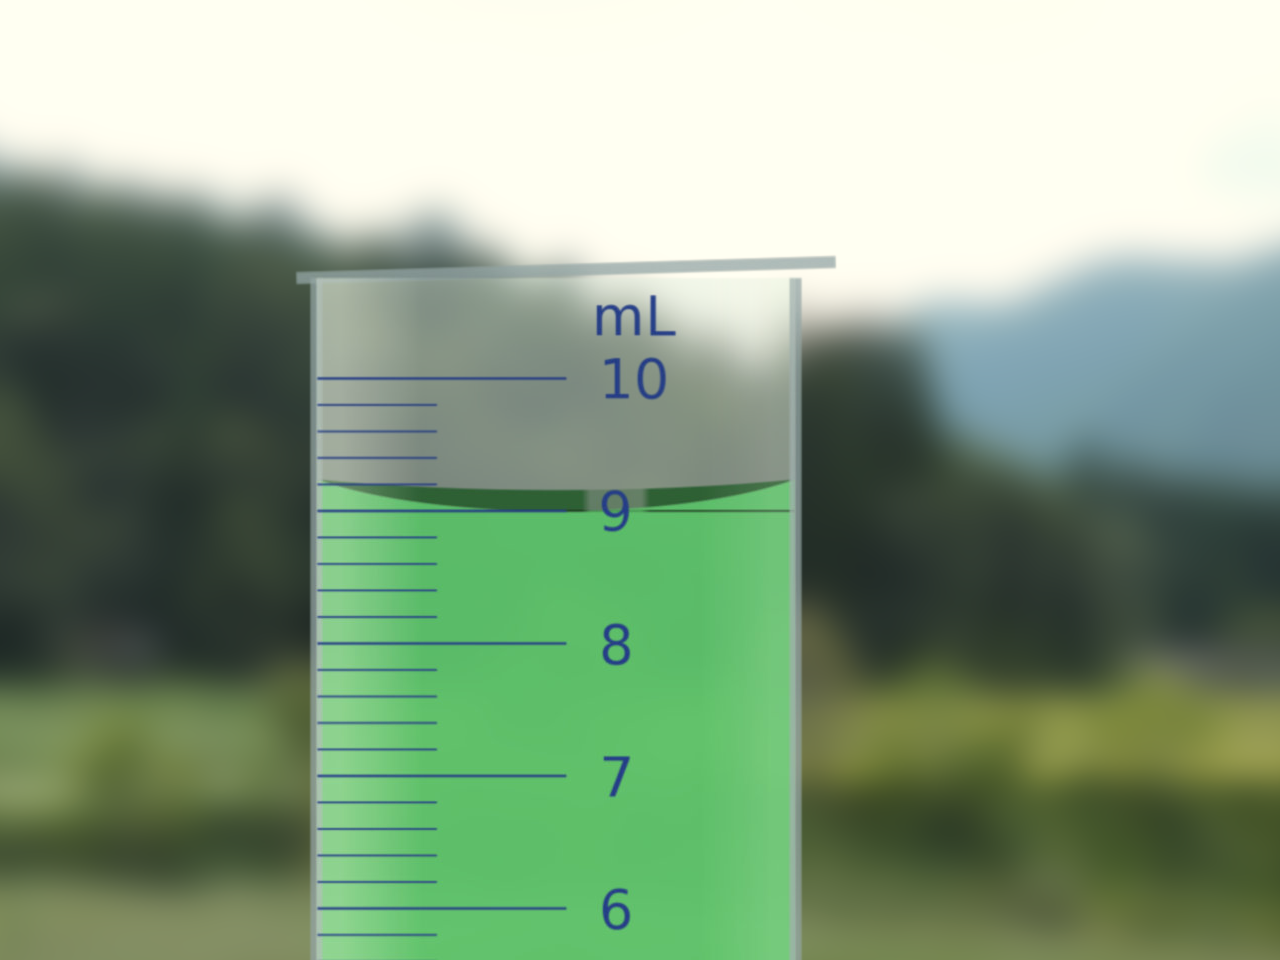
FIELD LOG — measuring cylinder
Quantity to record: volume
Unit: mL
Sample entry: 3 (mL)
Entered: 9 (mL)
